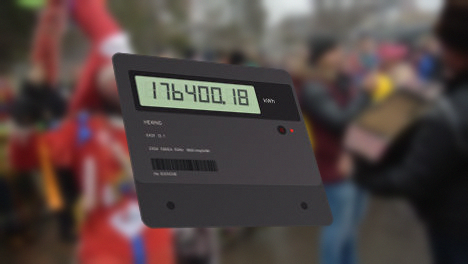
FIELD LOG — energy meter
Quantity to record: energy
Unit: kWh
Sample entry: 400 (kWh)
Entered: 176400.18 (kWh)
